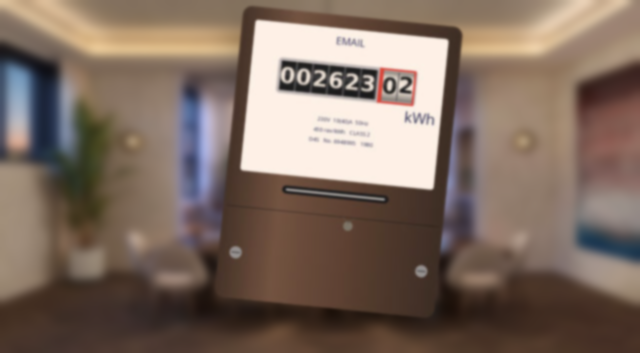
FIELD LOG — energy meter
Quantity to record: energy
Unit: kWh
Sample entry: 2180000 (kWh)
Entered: 2623.02 (kWh)
